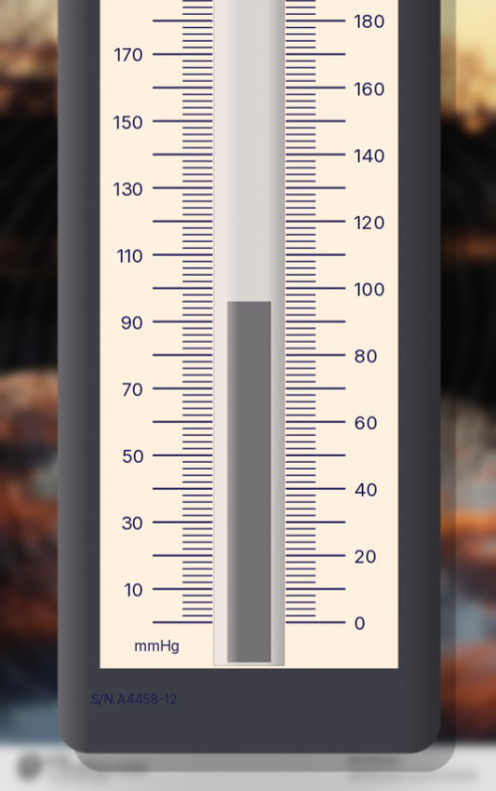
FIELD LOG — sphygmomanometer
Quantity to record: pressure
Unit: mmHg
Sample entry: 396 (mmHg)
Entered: 96 (mmHg)
